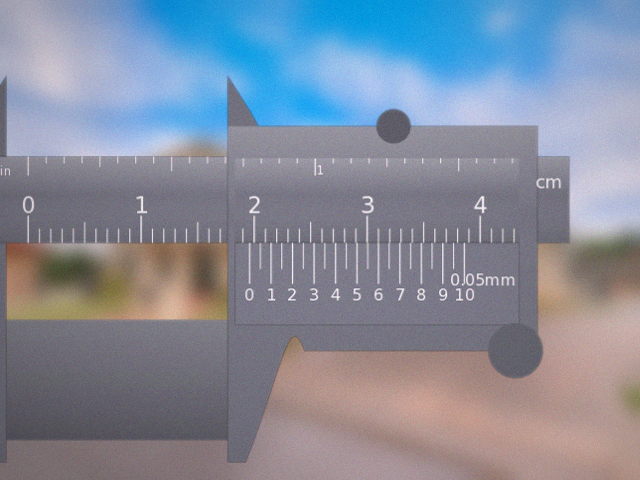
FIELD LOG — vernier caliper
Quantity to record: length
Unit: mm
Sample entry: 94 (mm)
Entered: 19.6 (mm)
